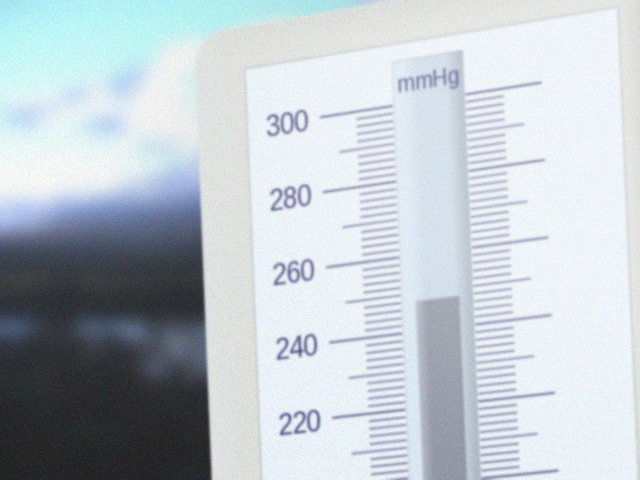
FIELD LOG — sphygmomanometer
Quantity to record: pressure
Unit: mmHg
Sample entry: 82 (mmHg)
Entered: 248 (mmHg)
